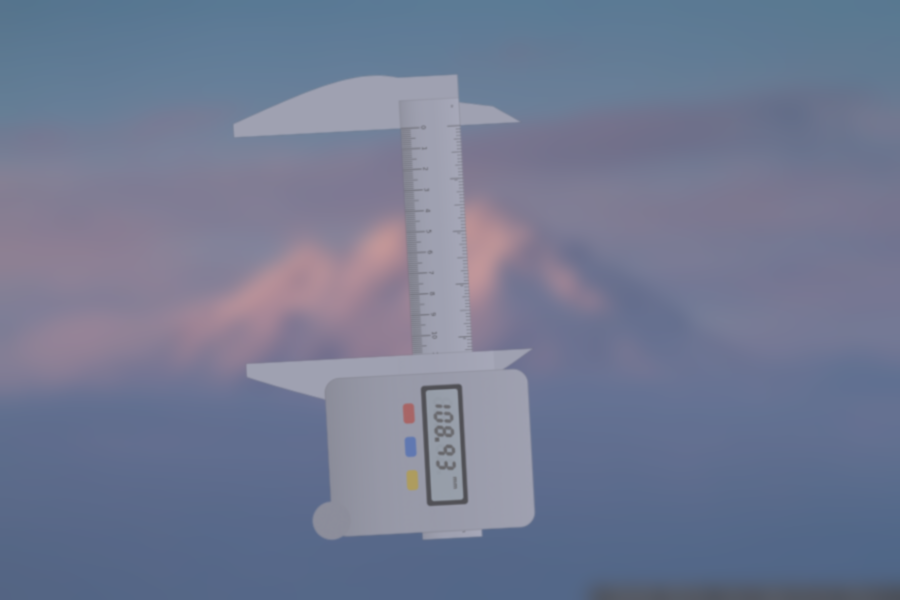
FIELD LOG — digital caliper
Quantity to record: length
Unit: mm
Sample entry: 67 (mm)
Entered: 108.93 (mm)
